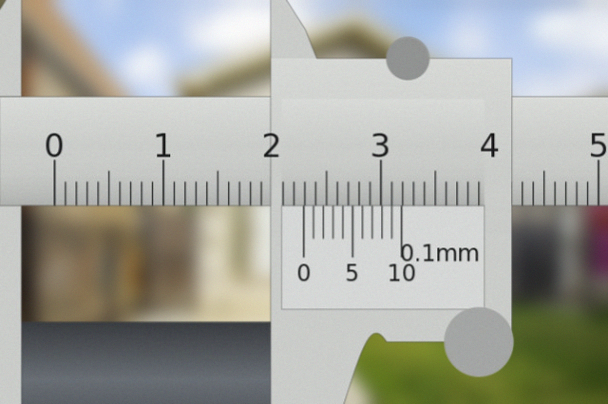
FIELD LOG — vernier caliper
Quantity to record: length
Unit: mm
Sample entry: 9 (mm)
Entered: 22.9 (mm)
